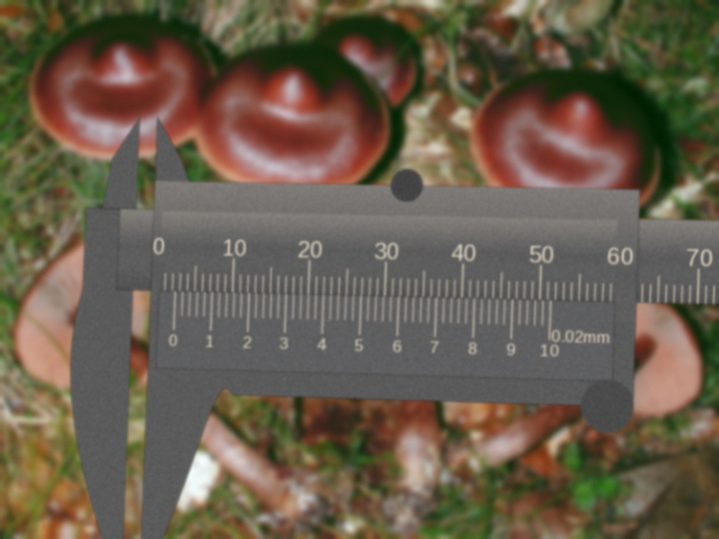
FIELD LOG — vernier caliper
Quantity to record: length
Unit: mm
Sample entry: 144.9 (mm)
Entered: 2.4 (mm)
